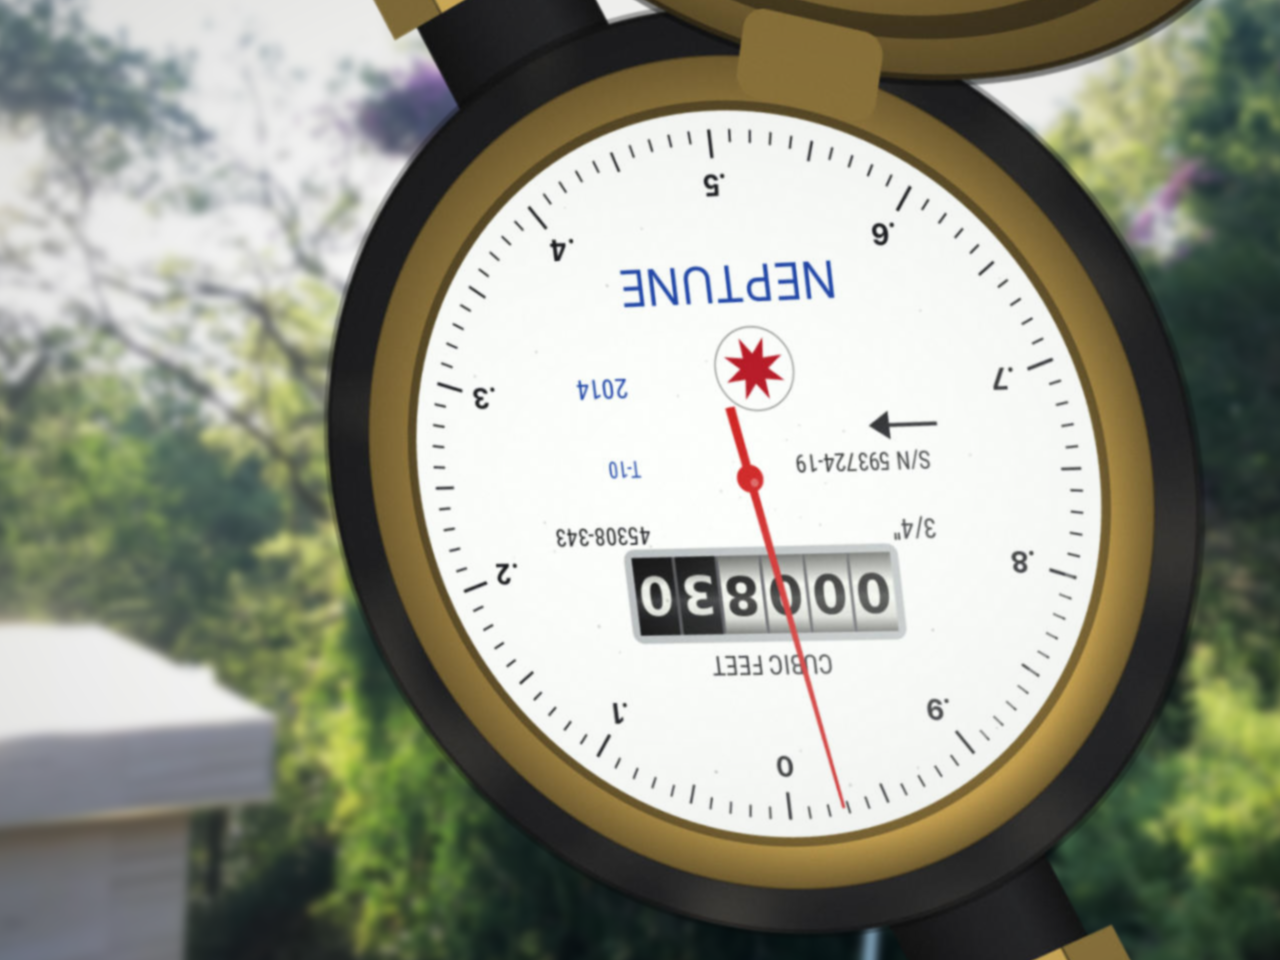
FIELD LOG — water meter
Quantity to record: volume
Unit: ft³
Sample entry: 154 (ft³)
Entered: 829.97 (ft³)
